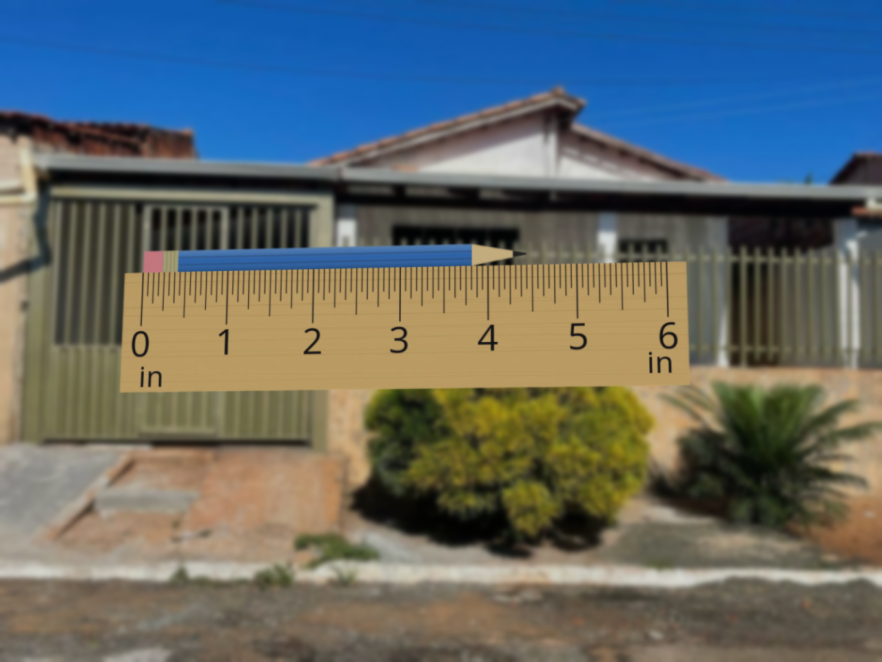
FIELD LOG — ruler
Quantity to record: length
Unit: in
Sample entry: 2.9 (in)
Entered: 4.4375 (in)
